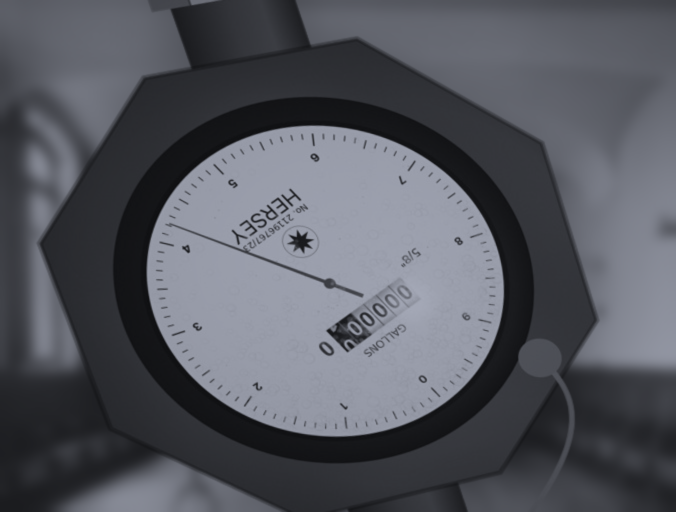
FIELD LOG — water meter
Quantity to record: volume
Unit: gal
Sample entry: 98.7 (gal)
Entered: 4.2 (gal)
